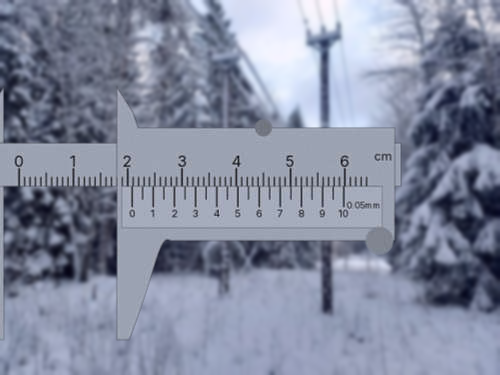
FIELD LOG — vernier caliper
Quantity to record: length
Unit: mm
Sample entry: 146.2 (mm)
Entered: 20.8 (mm)
